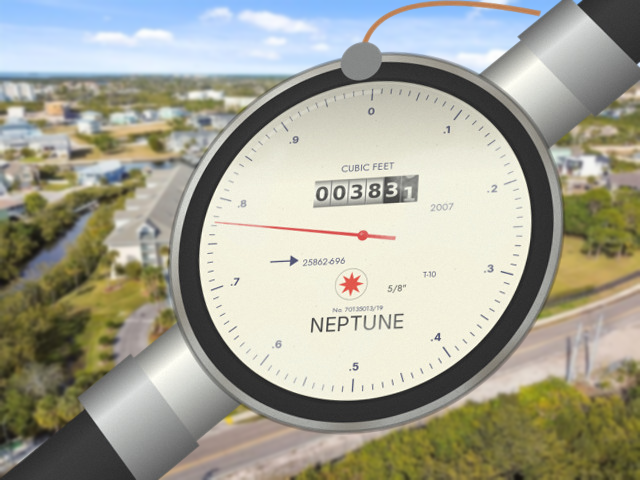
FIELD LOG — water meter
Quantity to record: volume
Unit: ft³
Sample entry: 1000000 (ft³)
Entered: 3830.77 (ft³)
